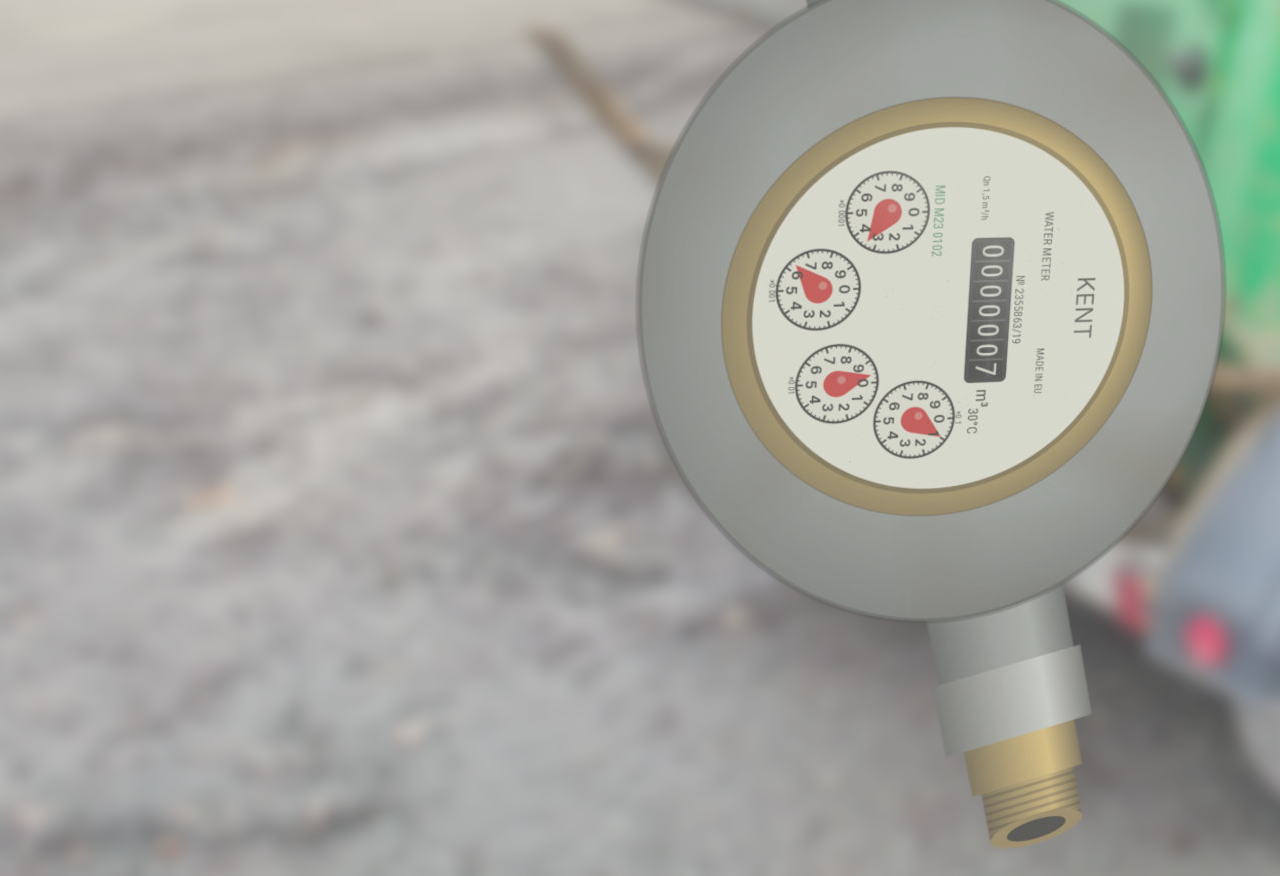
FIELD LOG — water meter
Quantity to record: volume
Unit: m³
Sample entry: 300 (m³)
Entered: 7.0963 (m³)
